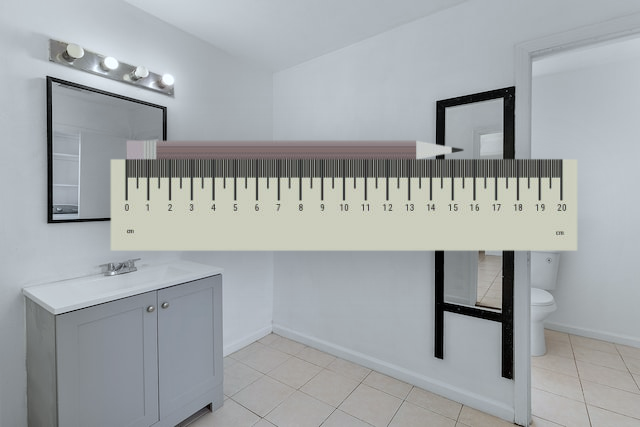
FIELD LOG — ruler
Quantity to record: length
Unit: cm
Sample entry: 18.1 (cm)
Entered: 15.5 (cm)
